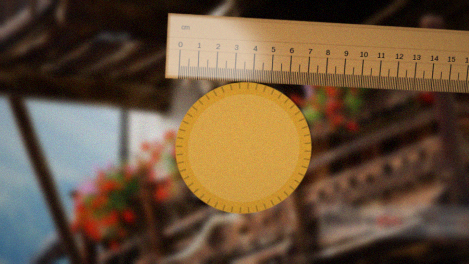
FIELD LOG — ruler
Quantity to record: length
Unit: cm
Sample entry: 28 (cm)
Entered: 7.5 (cm)
